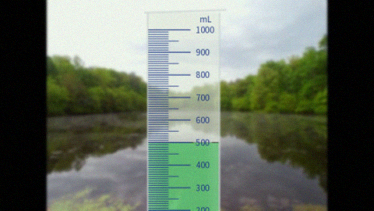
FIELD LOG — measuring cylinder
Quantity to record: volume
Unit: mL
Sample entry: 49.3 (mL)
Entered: 500 (mL)
